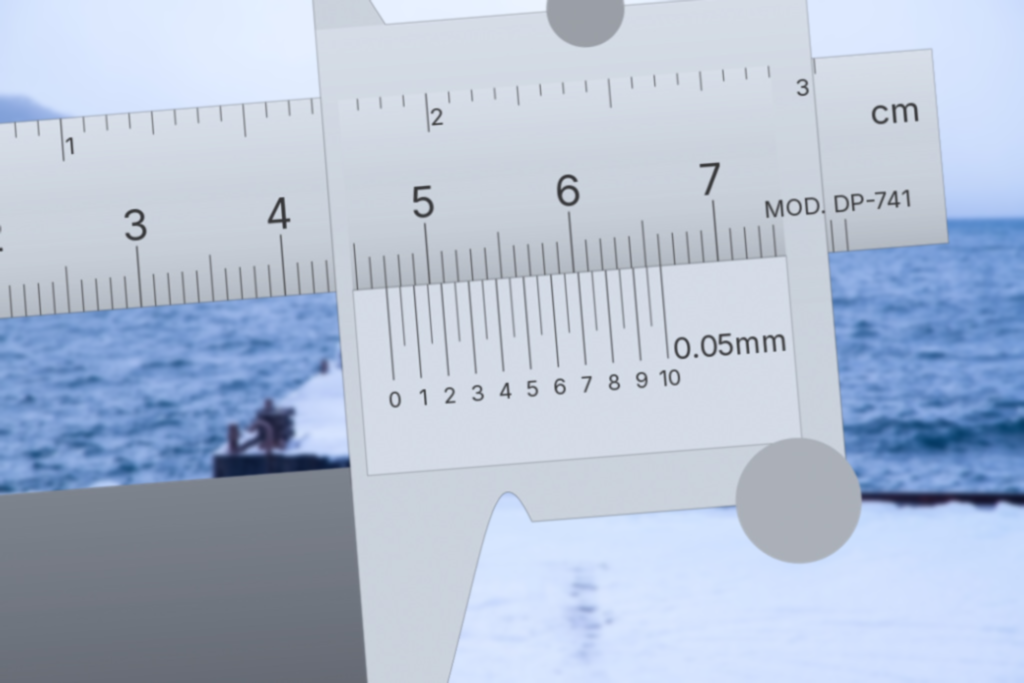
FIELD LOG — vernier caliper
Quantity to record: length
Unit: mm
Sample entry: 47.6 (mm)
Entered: 47.0 (mm)
